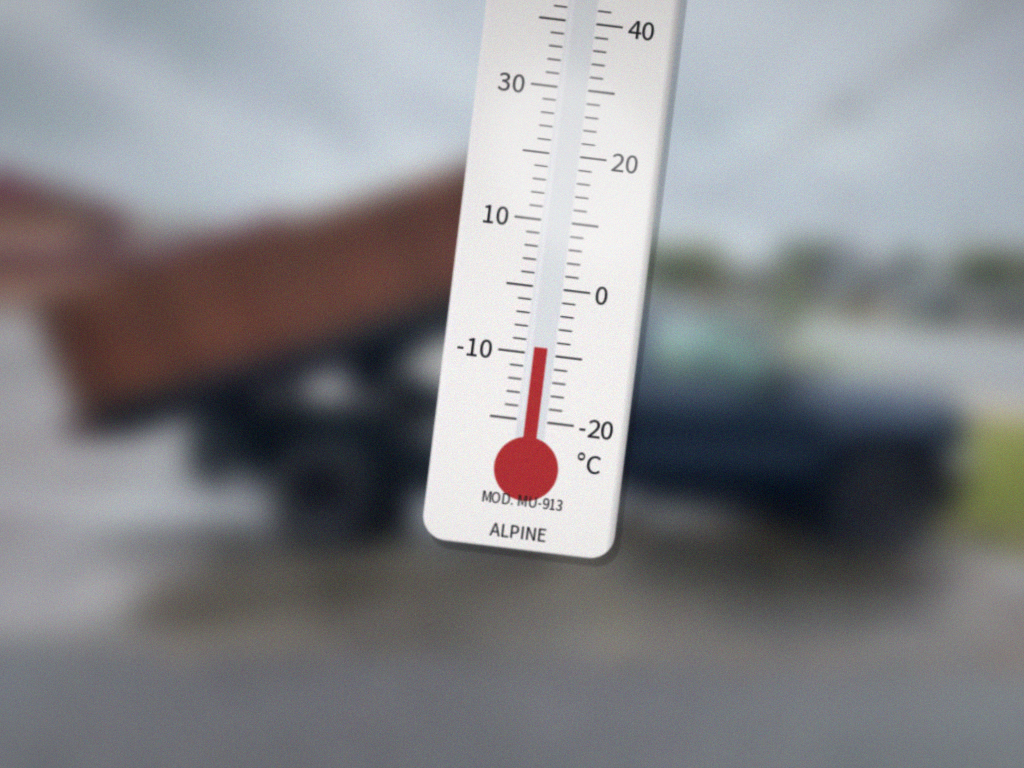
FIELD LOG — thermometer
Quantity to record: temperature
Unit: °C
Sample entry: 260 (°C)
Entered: -9 (°C)
